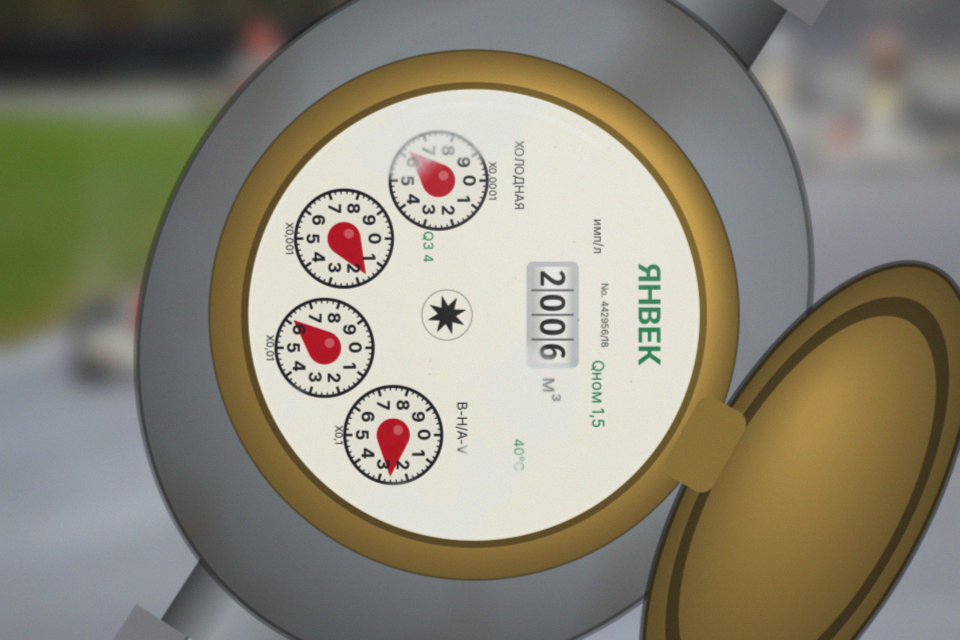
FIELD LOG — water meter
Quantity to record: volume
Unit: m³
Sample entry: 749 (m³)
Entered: 2006.2616 (m³)
